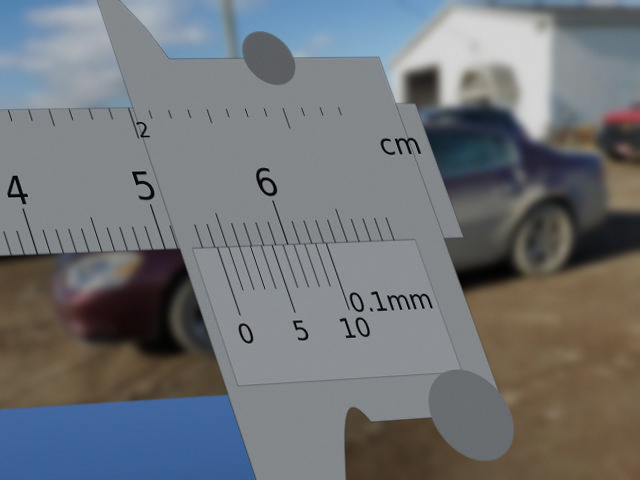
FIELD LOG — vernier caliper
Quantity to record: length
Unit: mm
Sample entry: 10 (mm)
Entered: 54.2 (mm)
